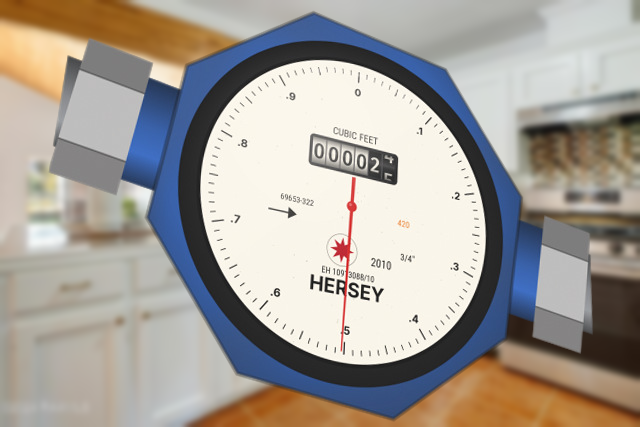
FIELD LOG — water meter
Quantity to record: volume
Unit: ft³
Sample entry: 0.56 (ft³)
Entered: 24.50 (ft³)
